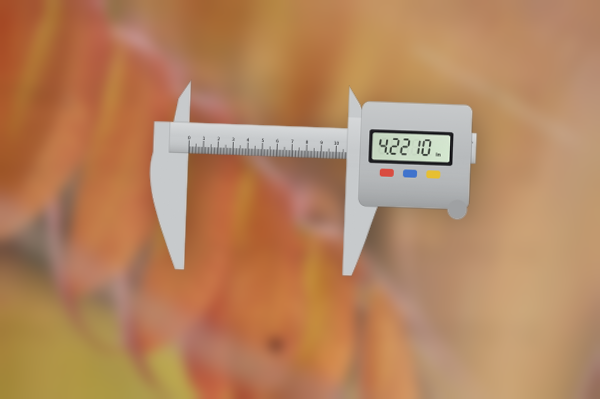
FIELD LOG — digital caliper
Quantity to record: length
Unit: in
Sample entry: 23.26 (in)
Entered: 4.2210 (in)
